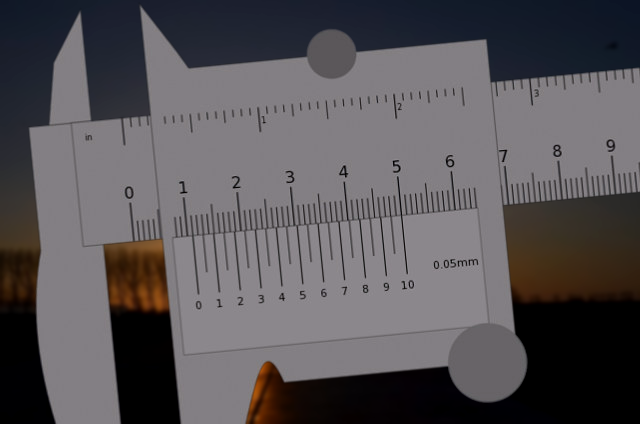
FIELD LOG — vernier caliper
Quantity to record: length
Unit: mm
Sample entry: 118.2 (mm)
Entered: 11.0 (mm)
